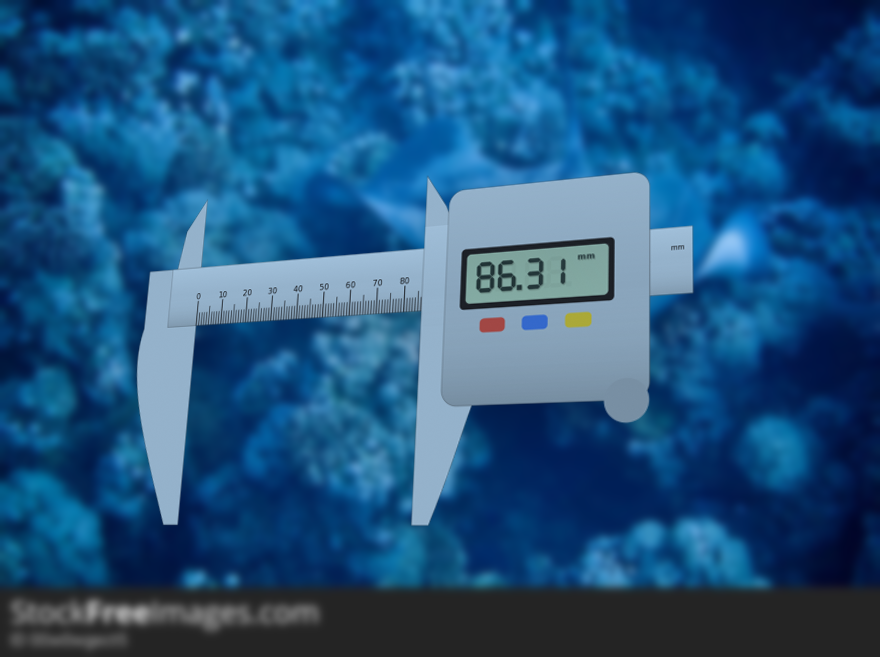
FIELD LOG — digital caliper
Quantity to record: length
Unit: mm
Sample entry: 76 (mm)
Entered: 86.31 (mm)
